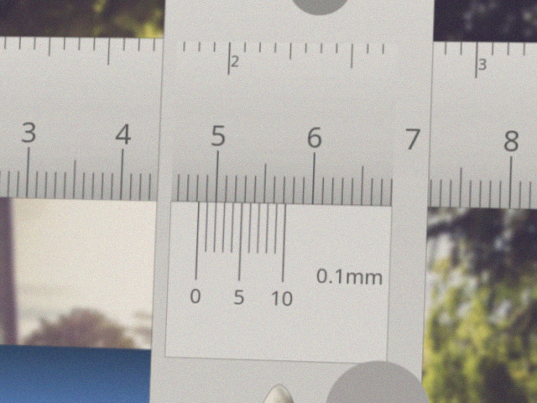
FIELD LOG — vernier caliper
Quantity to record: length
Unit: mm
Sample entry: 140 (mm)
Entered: 48.2 (mm)
